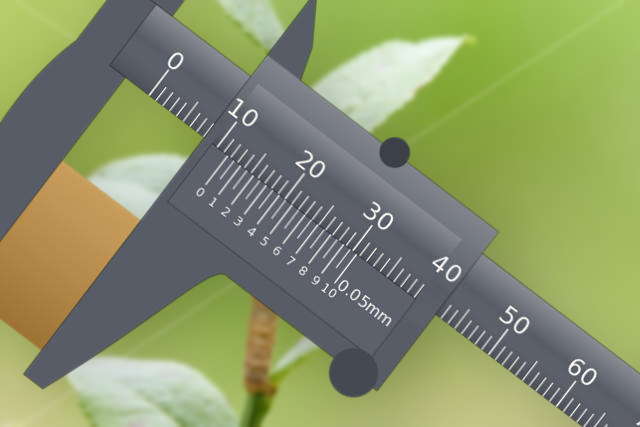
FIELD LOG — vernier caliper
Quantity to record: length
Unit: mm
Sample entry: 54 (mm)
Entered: 11.6 (mm)
